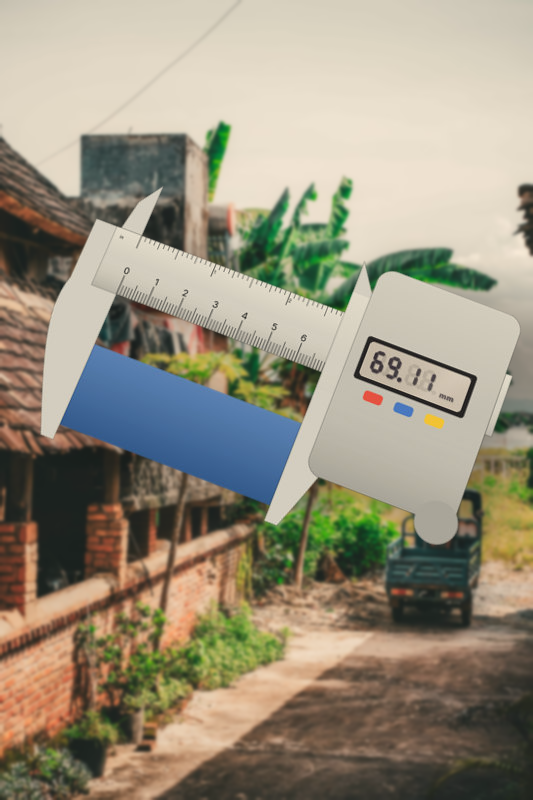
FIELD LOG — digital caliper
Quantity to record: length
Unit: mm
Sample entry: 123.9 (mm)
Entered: 69.11 (mm)
